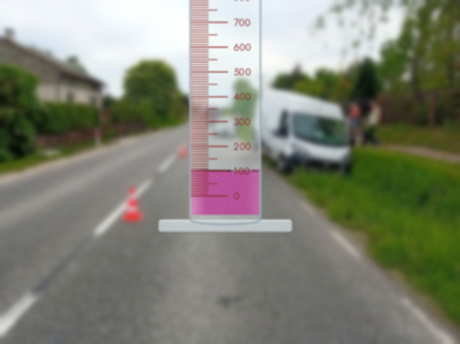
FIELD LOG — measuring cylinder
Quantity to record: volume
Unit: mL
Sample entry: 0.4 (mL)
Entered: 100 (mL)
